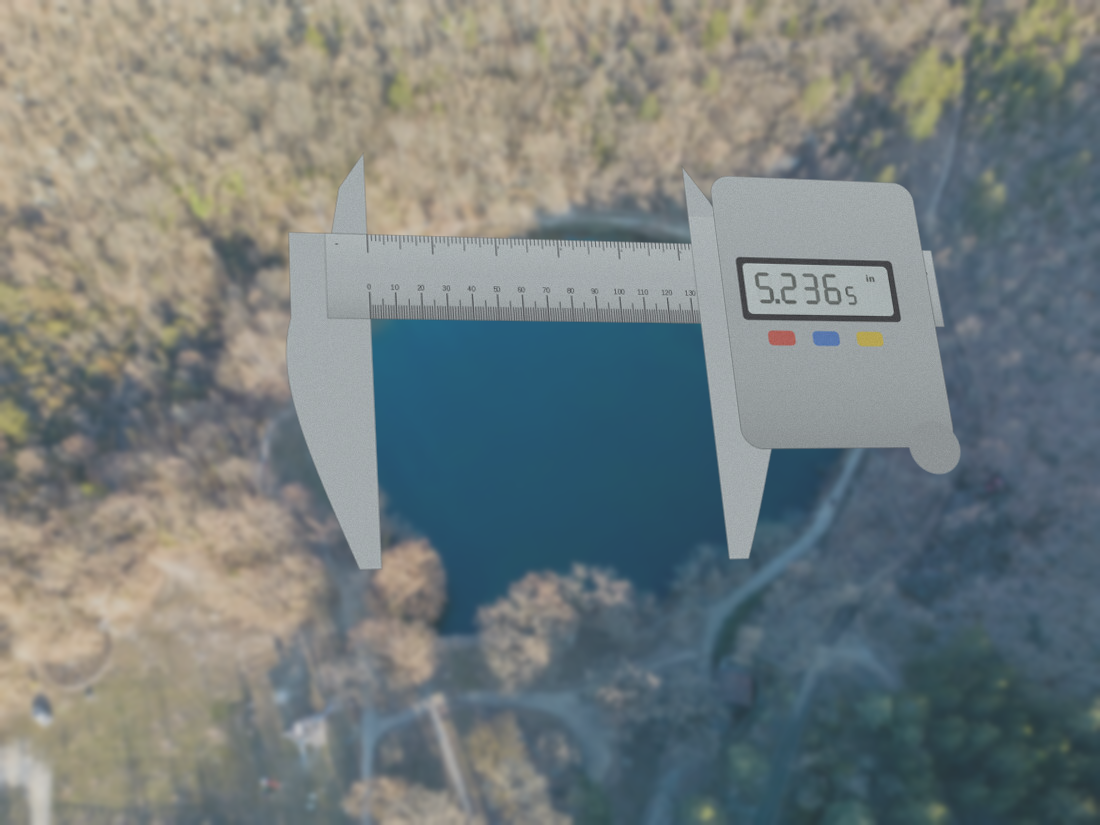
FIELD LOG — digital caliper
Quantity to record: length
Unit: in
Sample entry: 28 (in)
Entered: 5.2365 (in)
